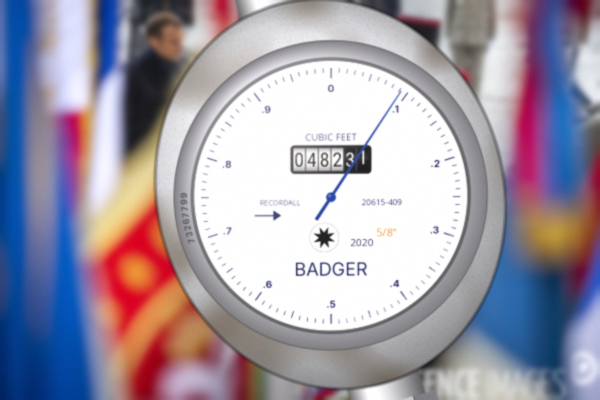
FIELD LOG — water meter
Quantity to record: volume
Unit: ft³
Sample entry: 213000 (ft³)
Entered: 48231.09 (ft³)
